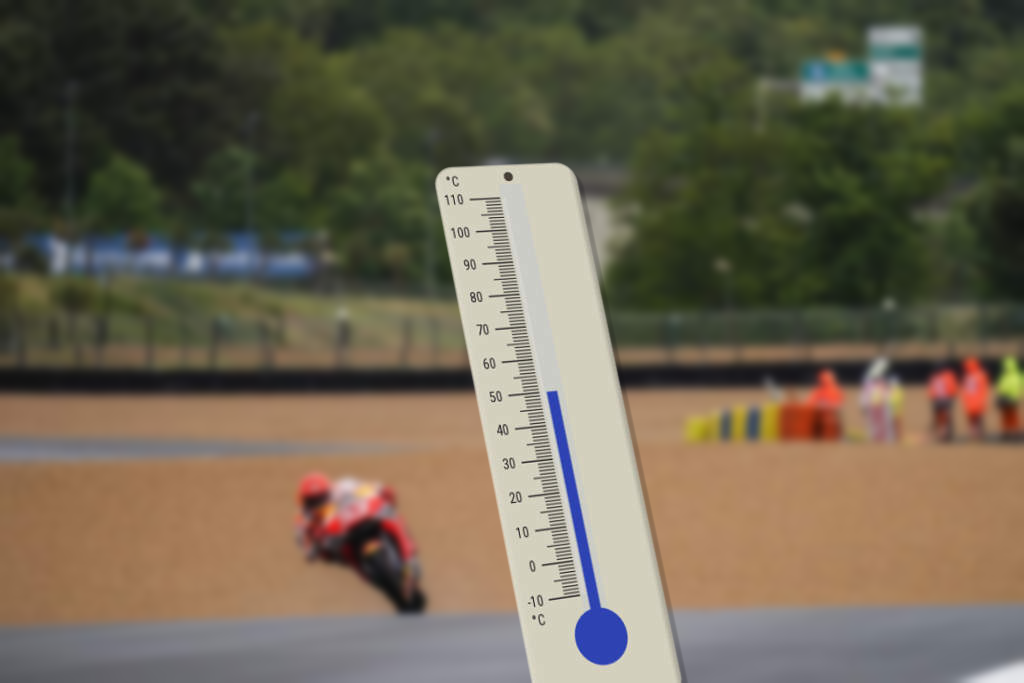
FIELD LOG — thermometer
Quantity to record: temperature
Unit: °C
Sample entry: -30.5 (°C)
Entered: 50 (°C)
